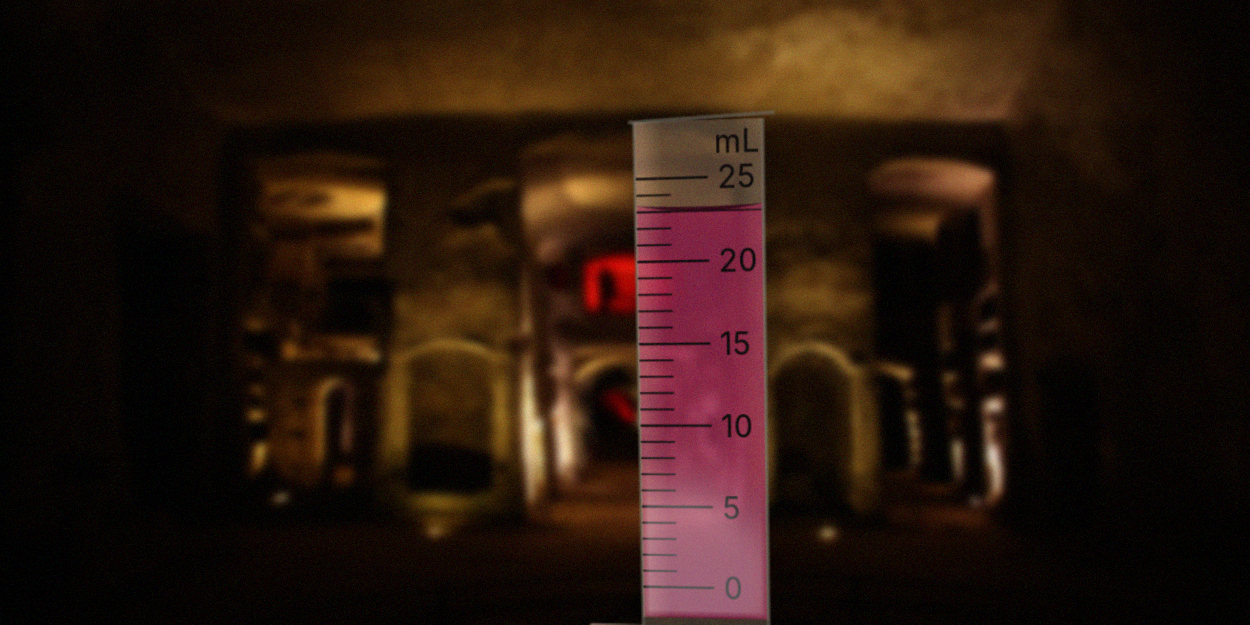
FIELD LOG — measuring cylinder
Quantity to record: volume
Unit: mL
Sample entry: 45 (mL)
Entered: 23 (mL)
